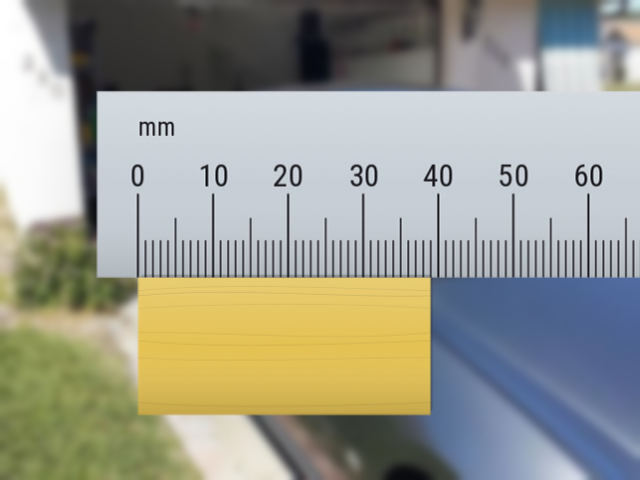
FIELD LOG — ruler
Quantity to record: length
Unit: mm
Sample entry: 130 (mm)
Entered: 39 (mm)
